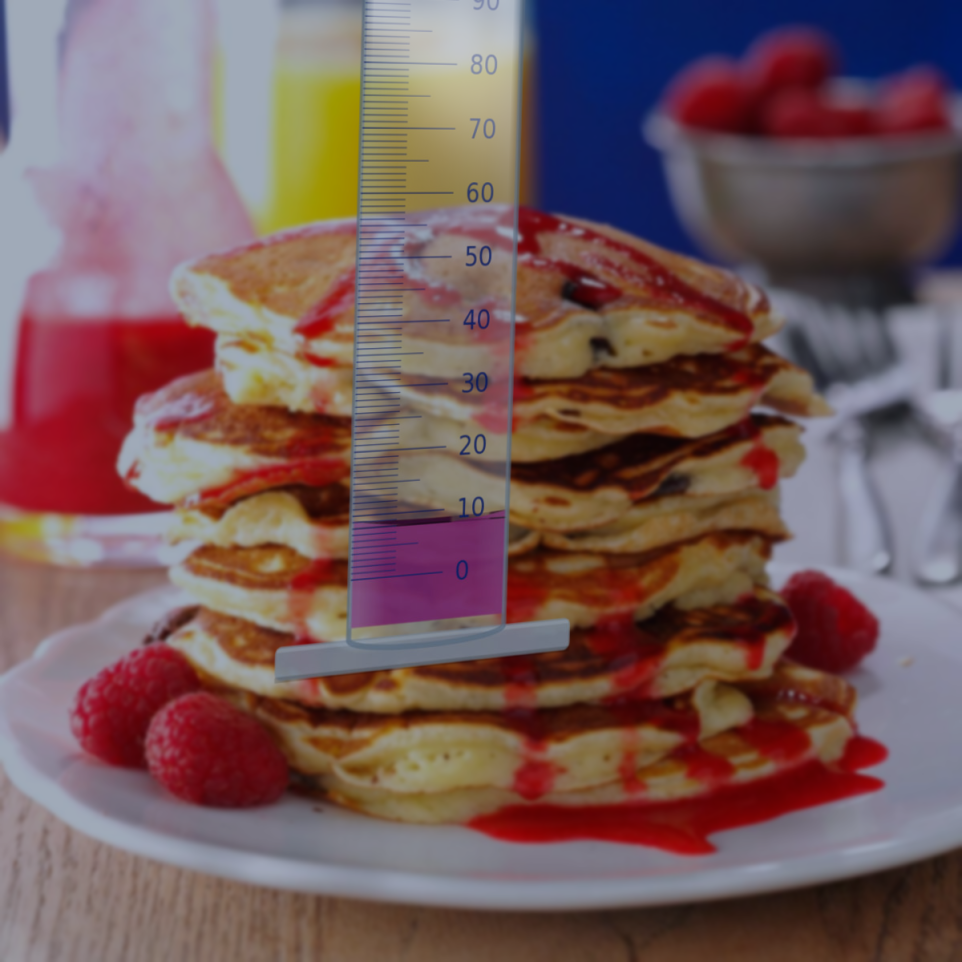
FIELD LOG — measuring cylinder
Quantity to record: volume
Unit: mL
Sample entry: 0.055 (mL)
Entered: 8 (mL)
